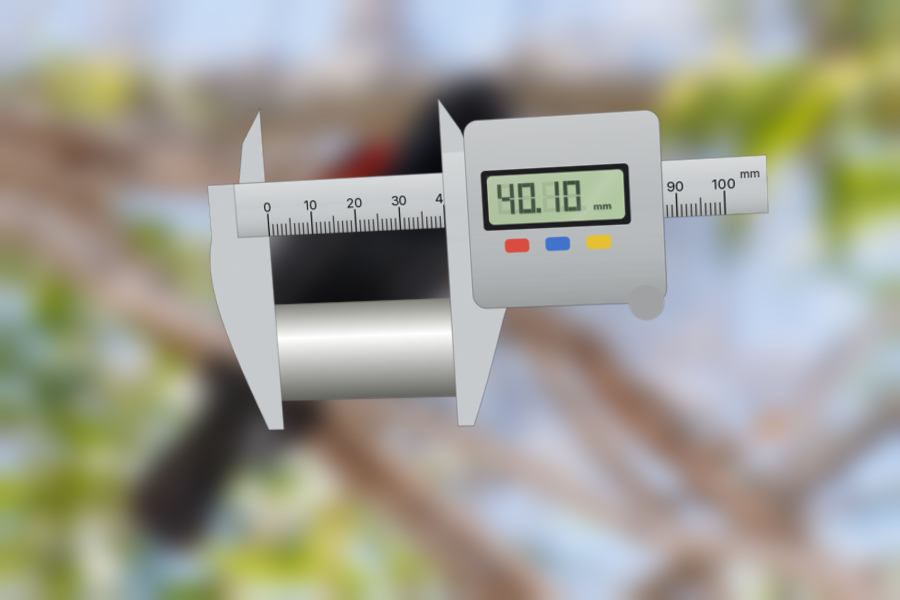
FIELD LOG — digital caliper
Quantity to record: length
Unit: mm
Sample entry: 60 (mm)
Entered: 40.10 (mm)
